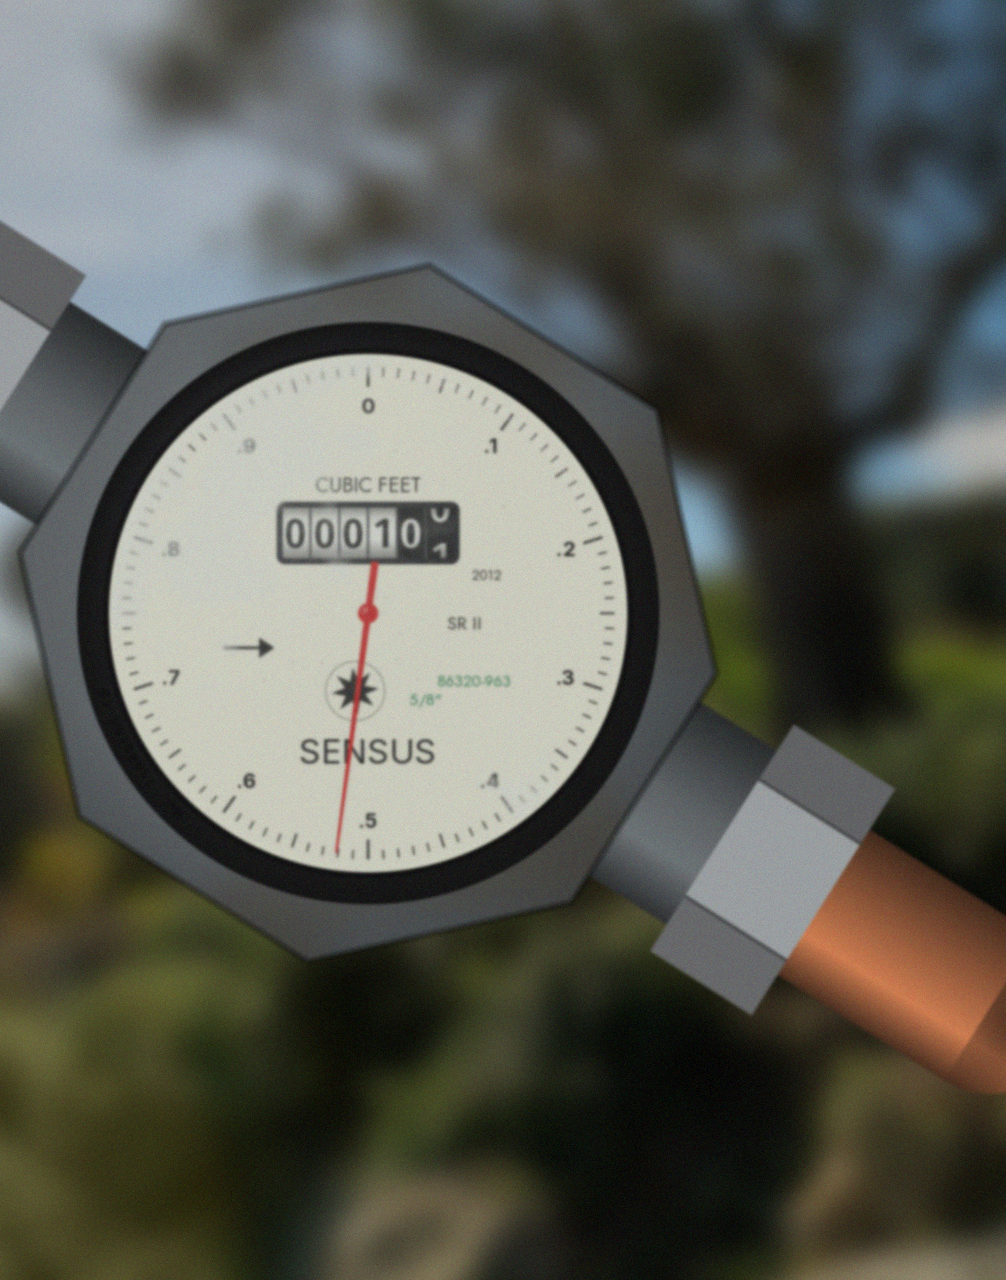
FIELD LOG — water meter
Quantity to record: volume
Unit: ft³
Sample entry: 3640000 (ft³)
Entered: 100.52 (ft³)
